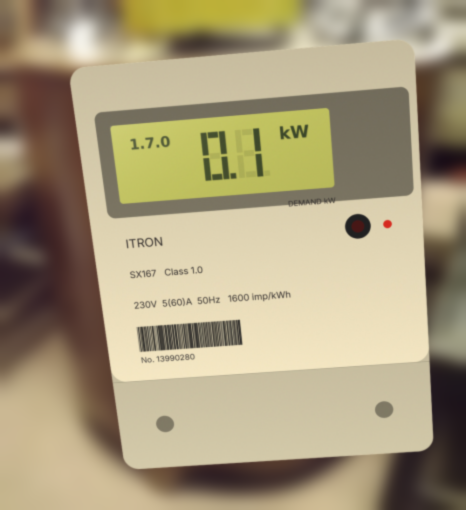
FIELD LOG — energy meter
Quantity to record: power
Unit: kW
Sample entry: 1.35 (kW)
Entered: 0.1 (kW)
